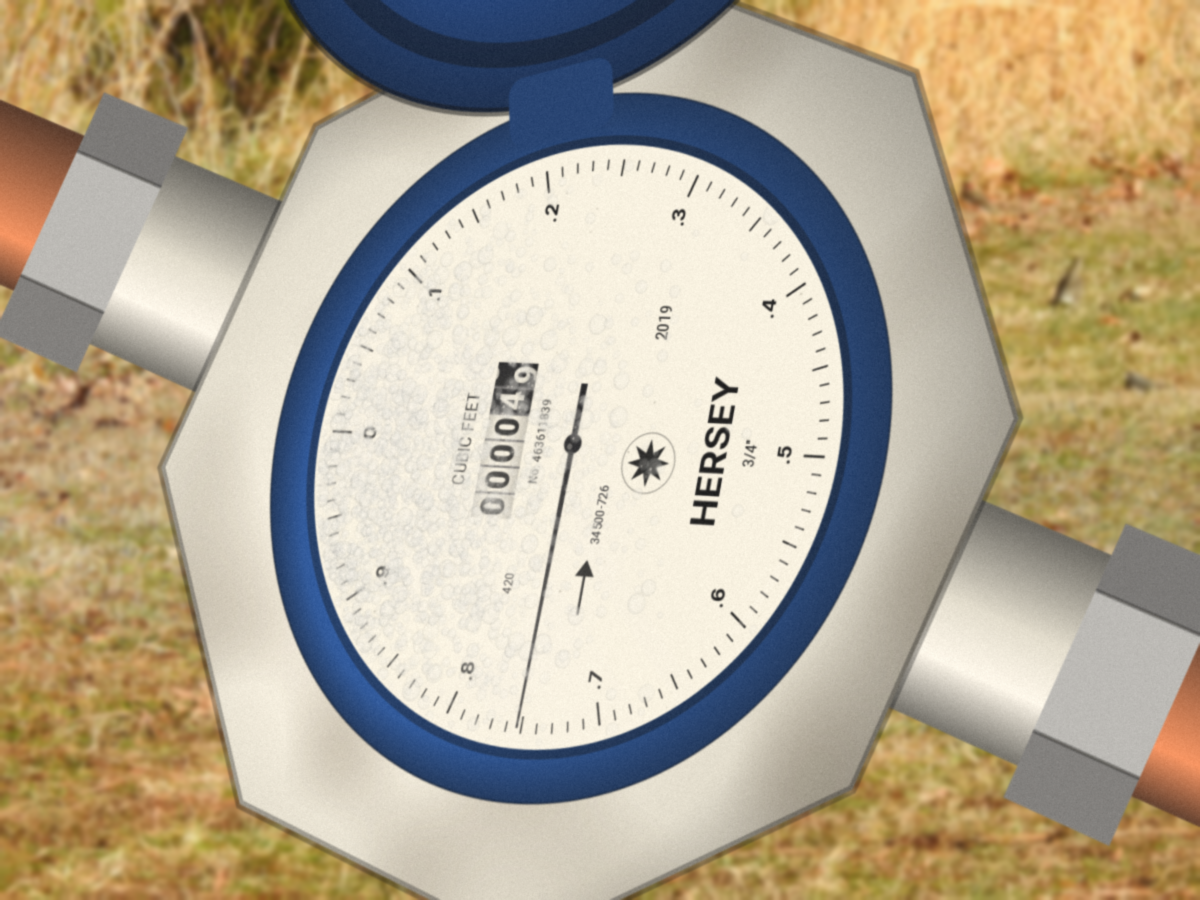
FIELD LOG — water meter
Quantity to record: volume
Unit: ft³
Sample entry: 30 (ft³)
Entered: 48.75 (ft³)
